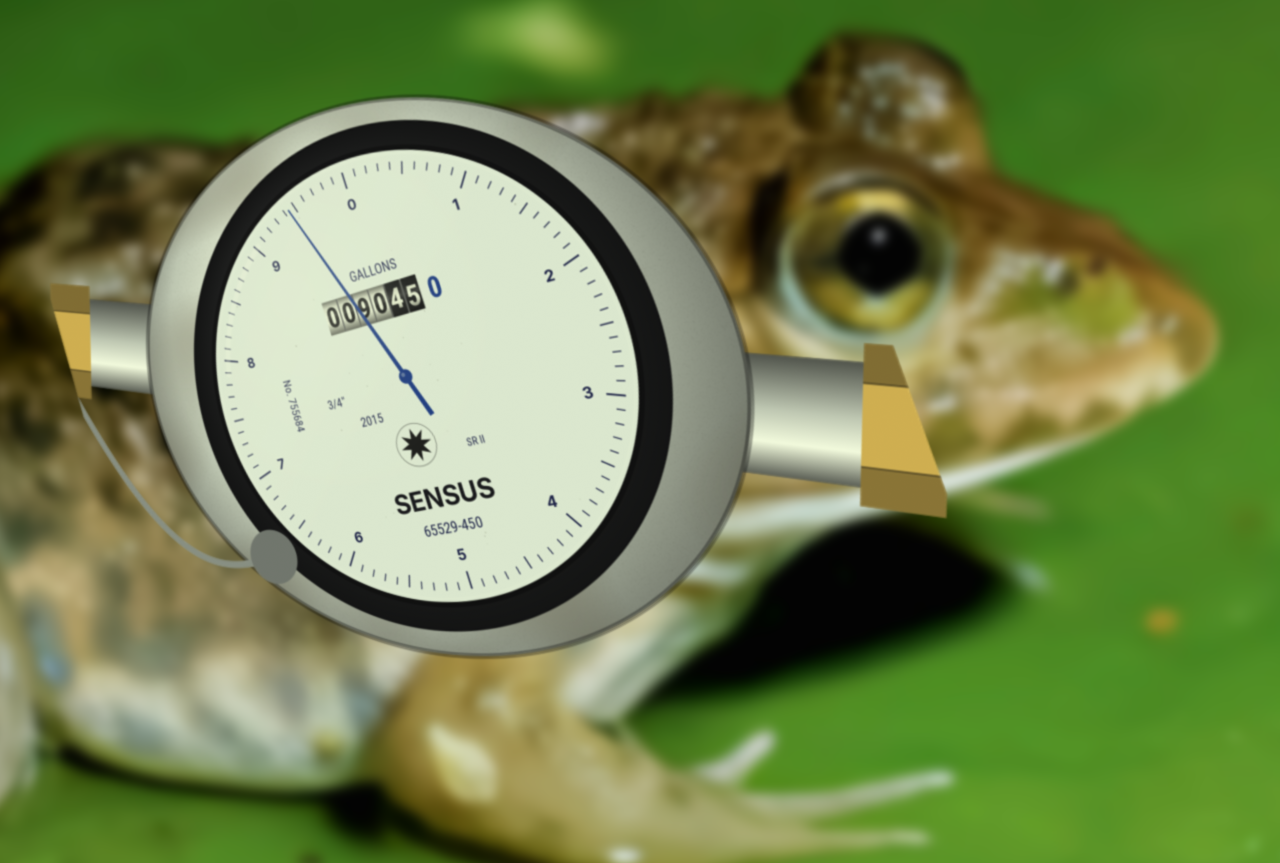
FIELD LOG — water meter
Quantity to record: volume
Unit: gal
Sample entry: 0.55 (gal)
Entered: 90449.4 (gal)
